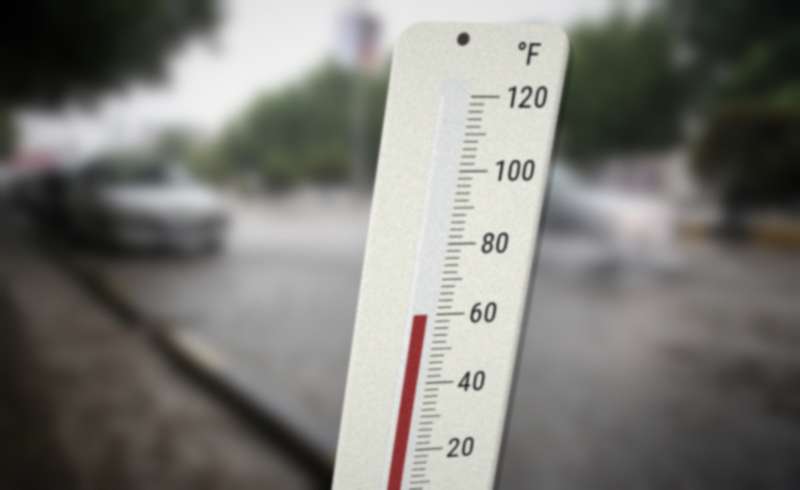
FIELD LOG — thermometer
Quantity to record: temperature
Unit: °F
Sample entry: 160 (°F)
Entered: 60 (°F)
